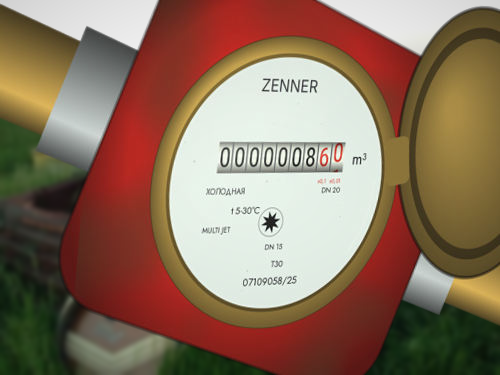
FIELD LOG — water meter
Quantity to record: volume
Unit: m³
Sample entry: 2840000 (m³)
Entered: 8.60 (m³)
